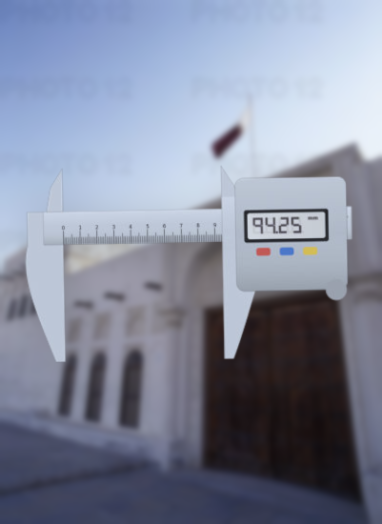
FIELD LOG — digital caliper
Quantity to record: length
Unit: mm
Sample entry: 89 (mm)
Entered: 94.25 (mm)
